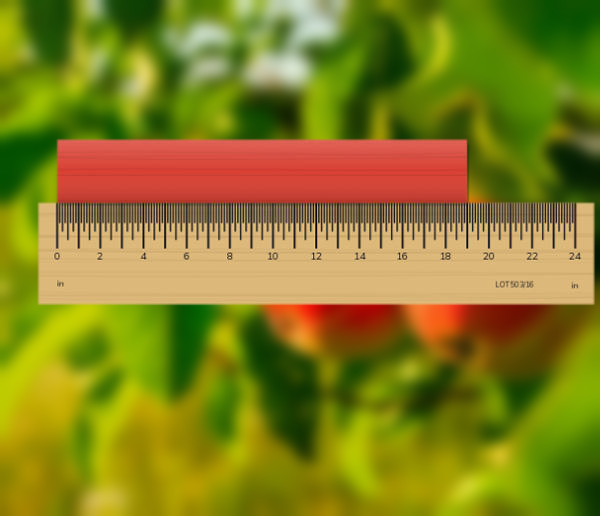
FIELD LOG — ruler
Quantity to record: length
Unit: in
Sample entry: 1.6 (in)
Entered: 19 (in)
